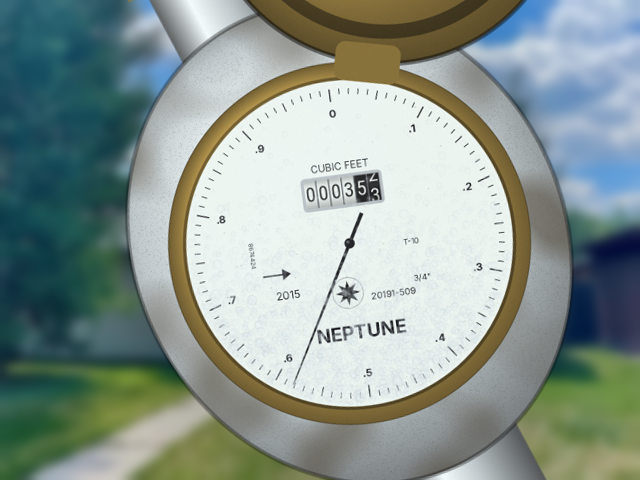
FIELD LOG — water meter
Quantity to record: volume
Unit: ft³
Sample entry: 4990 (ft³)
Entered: 352.58 (ft³)
